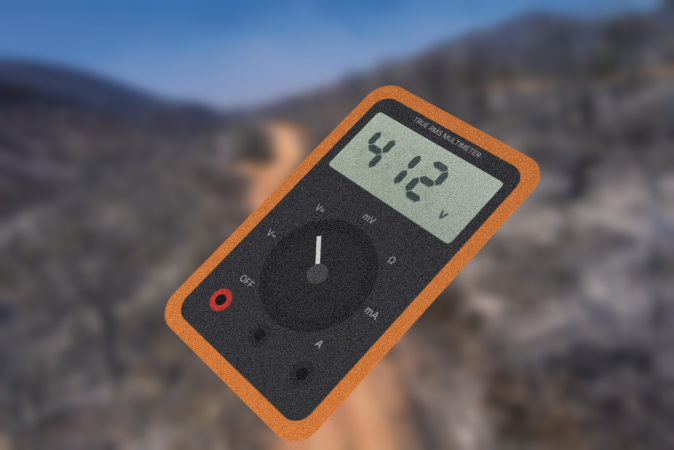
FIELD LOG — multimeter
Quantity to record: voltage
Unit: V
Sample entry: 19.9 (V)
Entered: 412 (V)
